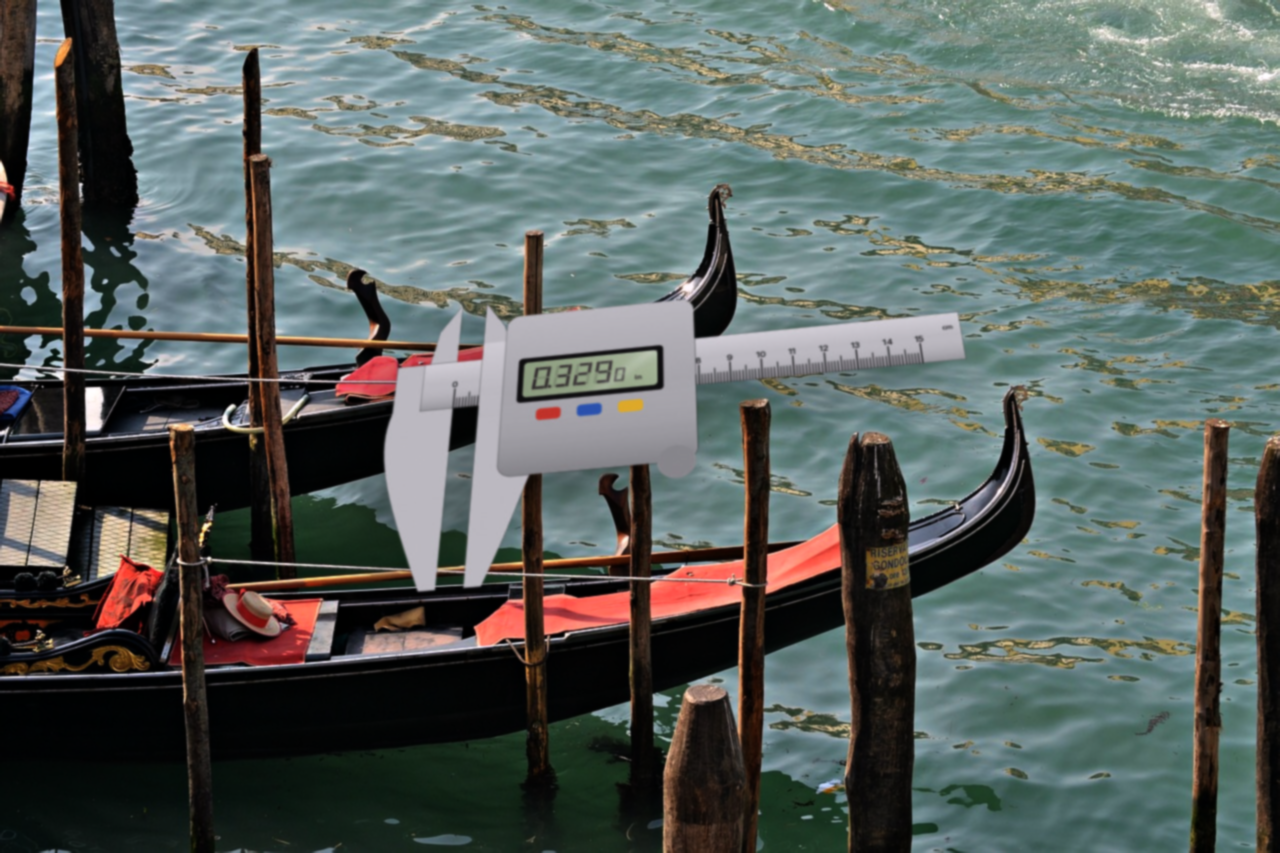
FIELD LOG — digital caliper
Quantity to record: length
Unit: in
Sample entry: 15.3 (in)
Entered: 0.3290 (in)
